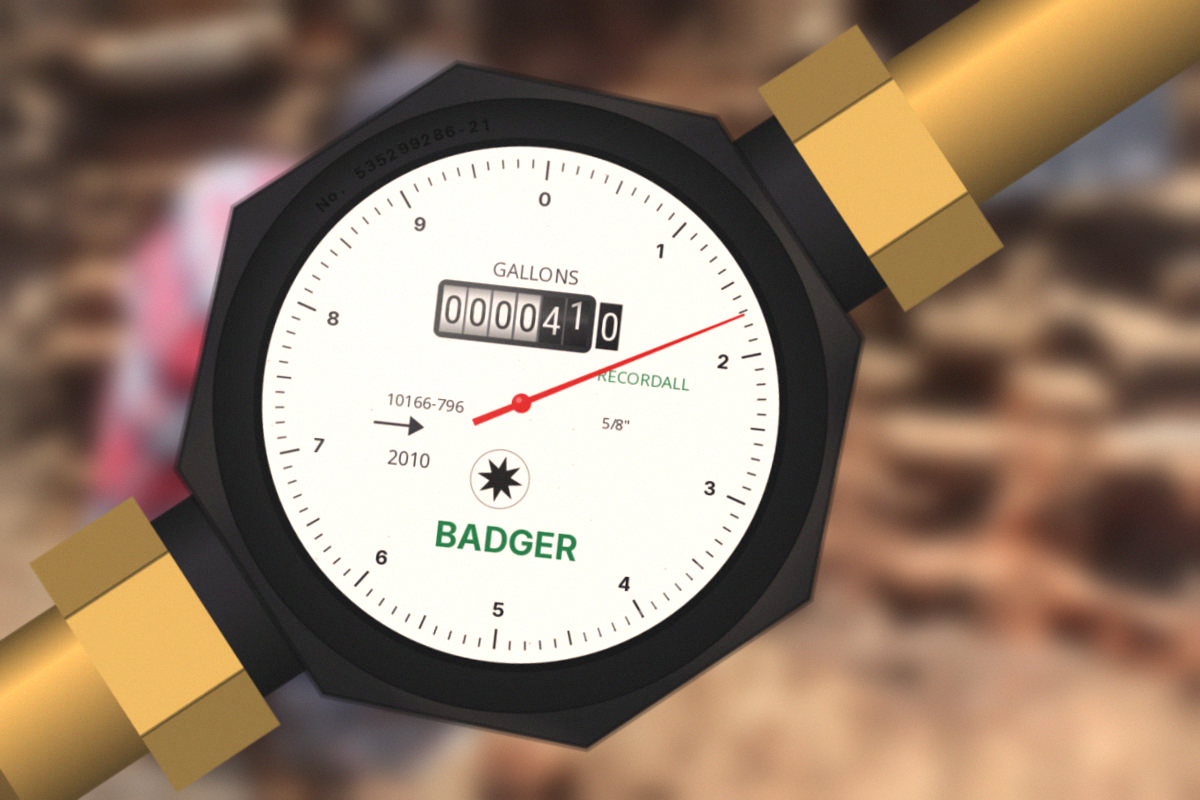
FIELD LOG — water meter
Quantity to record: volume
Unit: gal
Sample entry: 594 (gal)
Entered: 411.7 (gal)
